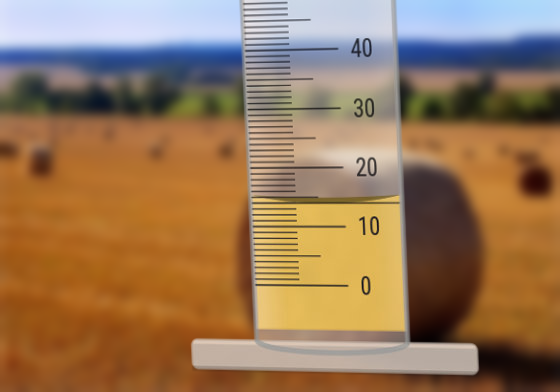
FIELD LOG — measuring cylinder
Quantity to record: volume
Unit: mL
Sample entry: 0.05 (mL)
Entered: 14 (mL)
